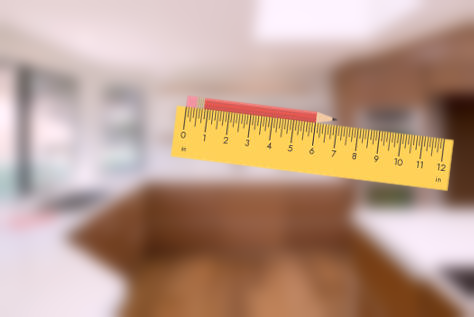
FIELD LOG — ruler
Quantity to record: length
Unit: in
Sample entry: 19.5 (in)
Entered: 7 (in)
